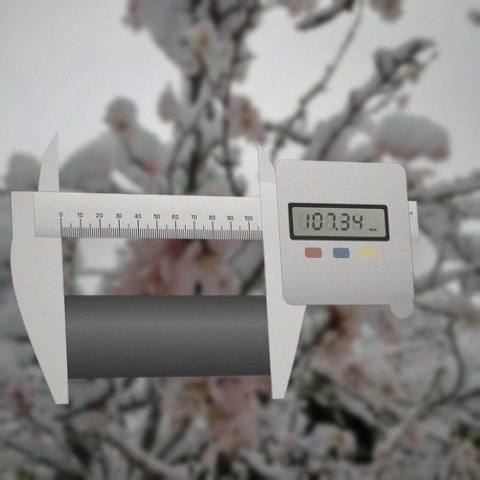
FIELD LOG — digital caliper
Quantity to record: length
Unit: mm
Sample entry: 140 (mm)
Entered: 107.34 (mm)
